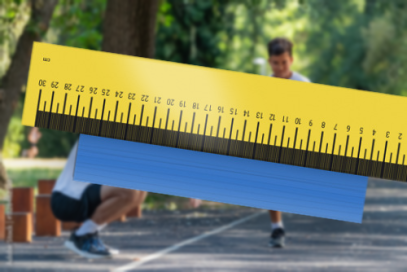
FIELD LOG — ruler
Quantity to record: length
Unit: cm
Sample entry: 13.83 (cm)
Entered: 22.5 (cm)
